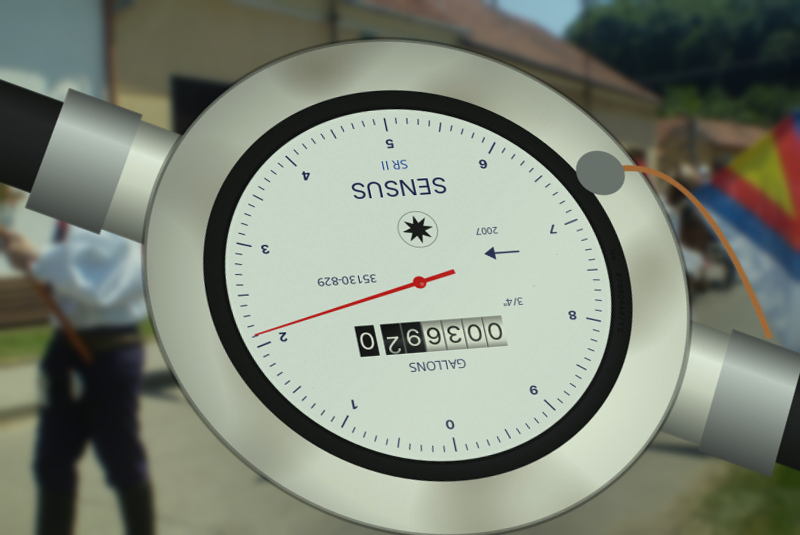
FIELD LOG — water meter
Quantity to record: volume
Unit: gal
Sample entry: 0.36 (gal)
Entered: 36922.1 (gal)
